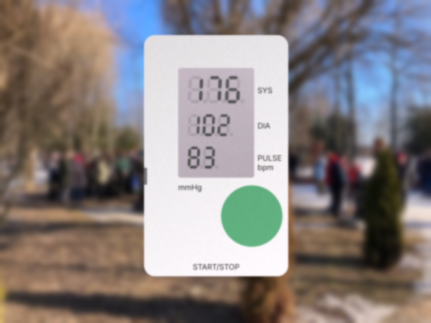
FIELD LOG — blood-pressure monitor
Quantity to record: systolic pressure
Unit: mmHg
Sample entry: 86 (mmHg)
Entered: 176 (mmHg)
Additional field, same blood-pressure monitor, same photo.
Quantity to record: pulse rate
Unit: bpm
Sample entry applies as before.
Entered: 83 (bpm)
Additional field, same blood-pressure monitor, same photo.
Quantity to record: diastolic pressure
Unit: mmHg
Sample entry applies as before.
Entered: 102 (mmHg)
